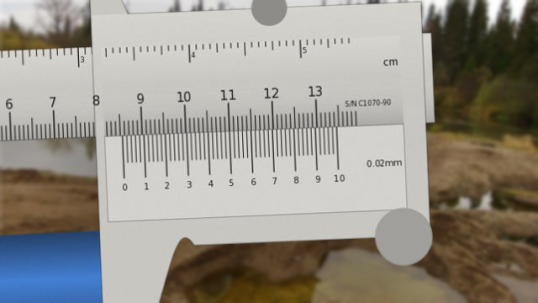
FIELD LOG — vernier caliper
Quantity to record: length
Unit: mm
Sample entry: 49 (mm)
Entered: 85.5 (mm)
